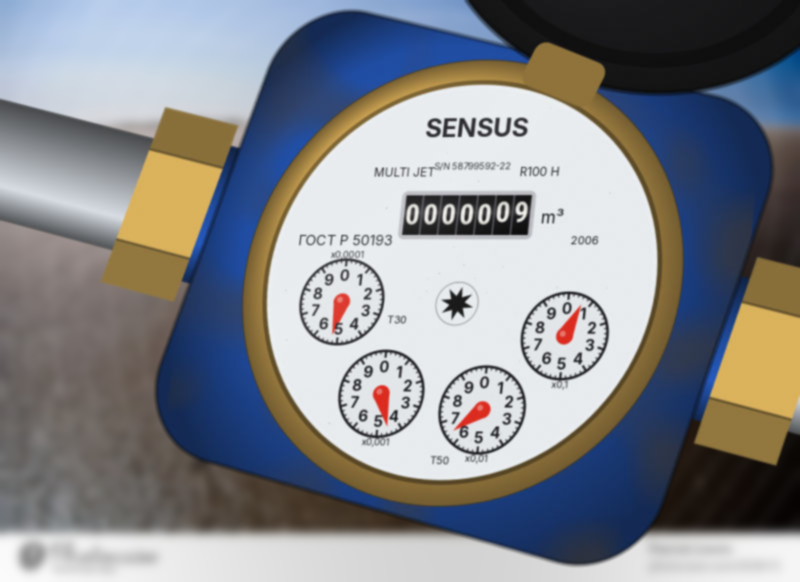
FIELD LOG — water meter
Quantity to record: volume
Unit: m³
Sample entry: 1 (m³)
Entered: 9.0645 (m³)
